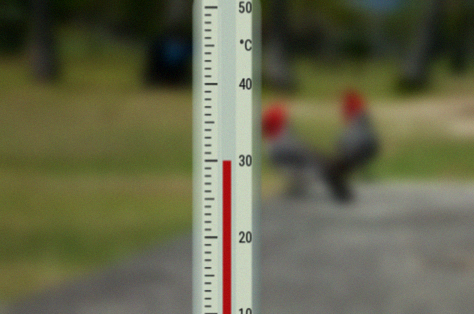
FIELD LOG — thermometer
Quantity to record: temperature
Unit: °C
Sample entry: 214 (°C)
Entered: 30 (°C)
